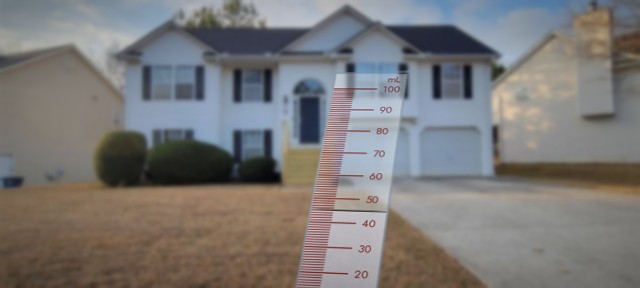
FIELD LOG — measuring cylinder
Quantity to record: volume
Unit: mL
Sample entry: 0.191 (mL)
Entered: 45 (mL)
